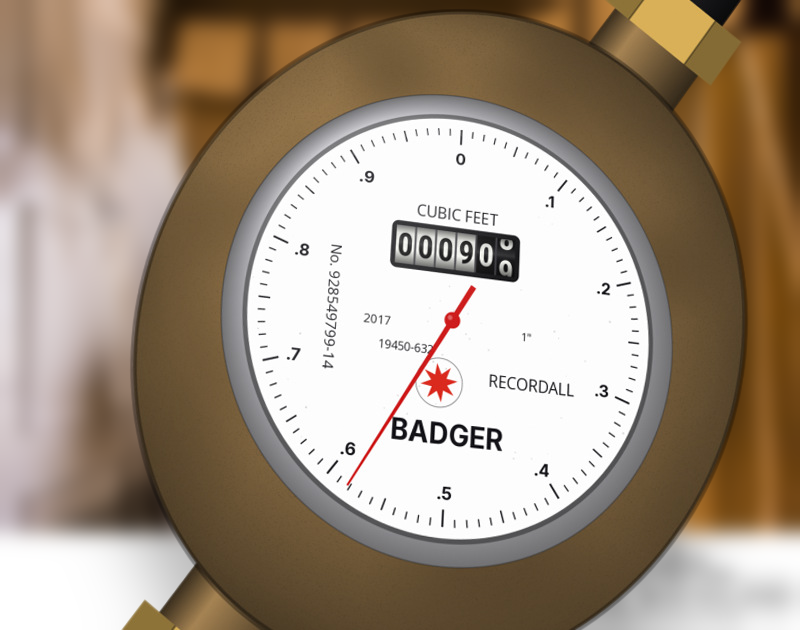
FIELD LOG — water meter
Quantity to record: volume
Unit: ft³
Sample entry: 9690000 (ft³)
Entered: 908.58 (ft³)
